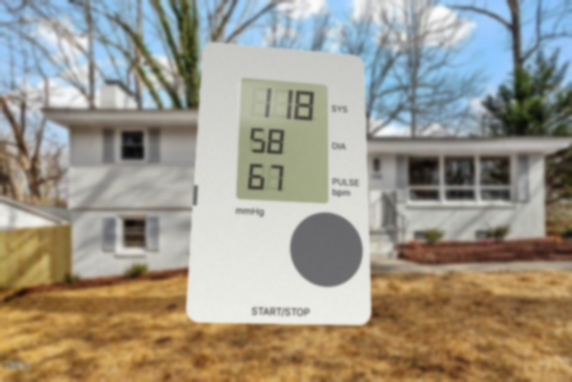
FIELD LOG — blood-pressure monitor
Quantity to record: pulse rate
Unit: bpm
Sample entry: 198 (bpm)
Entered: 67 (bpm)
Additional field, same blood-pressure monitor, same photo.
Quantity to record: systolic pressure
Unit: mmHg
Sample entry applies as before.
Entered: 118 (mmHg)
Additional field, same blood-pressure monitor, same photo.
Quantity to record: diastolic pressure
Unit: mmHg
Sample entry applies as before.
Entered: 58 (mmHg)
